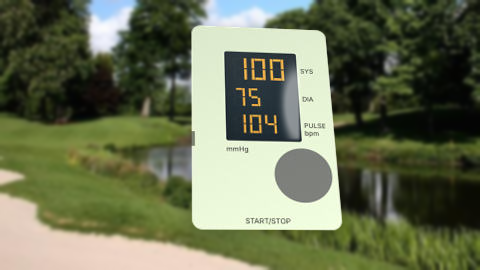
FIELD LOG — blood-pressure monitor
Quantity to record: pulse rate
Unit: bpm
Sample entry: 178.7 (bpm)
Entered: 104 (bpm)
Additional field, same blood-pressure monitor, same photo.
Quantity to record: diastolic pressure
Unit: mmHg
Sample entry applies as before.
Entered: 75 (mmHg)
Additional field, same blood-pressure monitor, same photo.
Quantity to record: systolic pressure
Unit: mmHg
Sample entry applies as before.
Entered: 100 (mmHg)
